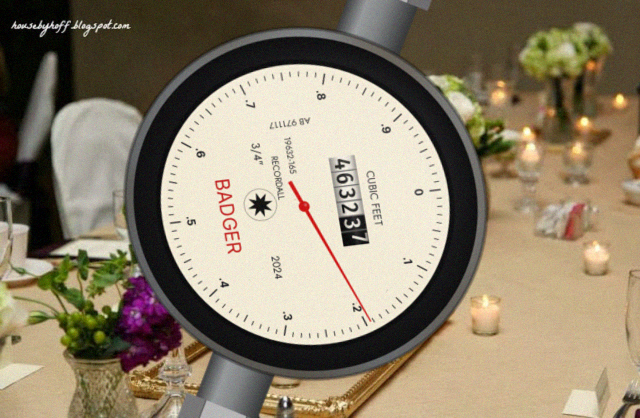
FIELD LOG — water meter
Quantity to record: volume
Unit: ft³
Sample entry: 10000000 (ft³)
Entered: 463237.19 (ft³)
